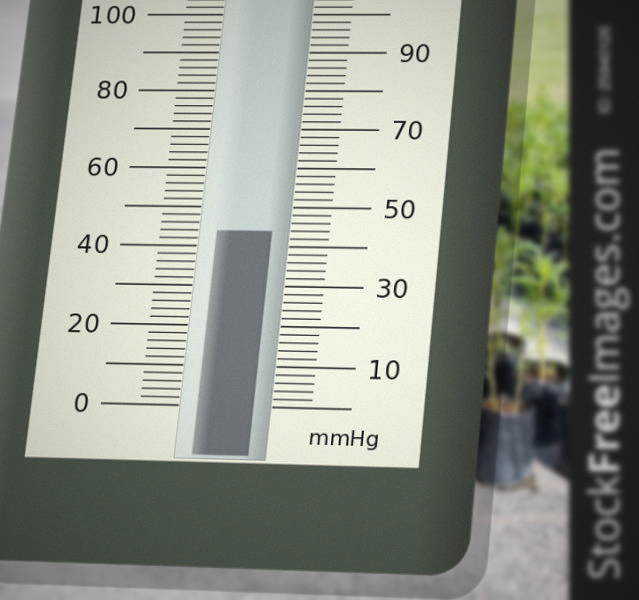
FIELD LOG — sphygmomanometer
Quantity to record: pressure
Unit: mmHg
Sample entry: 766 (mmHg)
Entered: 44 (mmHg)
